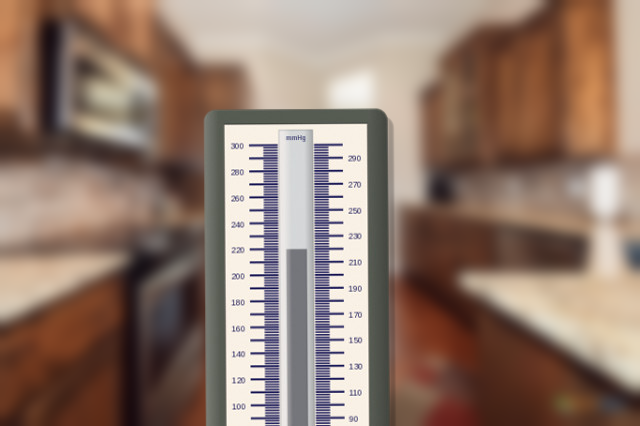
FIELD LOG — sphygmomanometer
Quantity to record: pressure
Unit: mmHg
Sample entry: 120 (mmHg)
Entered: 220 (mmHg)
